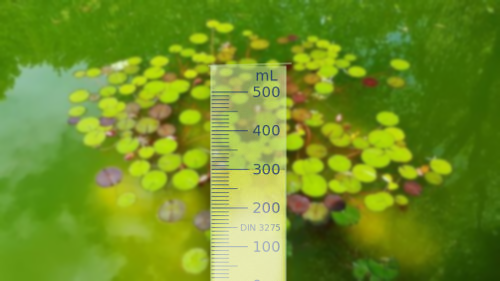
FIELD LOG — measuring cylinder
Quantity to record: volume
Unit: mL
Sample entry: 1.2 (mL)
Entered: 300 (mL)
